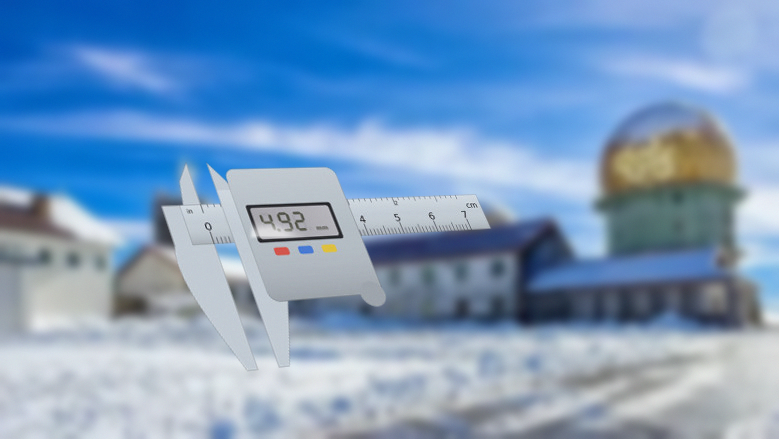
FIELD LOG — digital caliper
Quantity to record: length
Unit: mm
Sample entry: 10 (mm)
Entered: 4.92 (mm)
